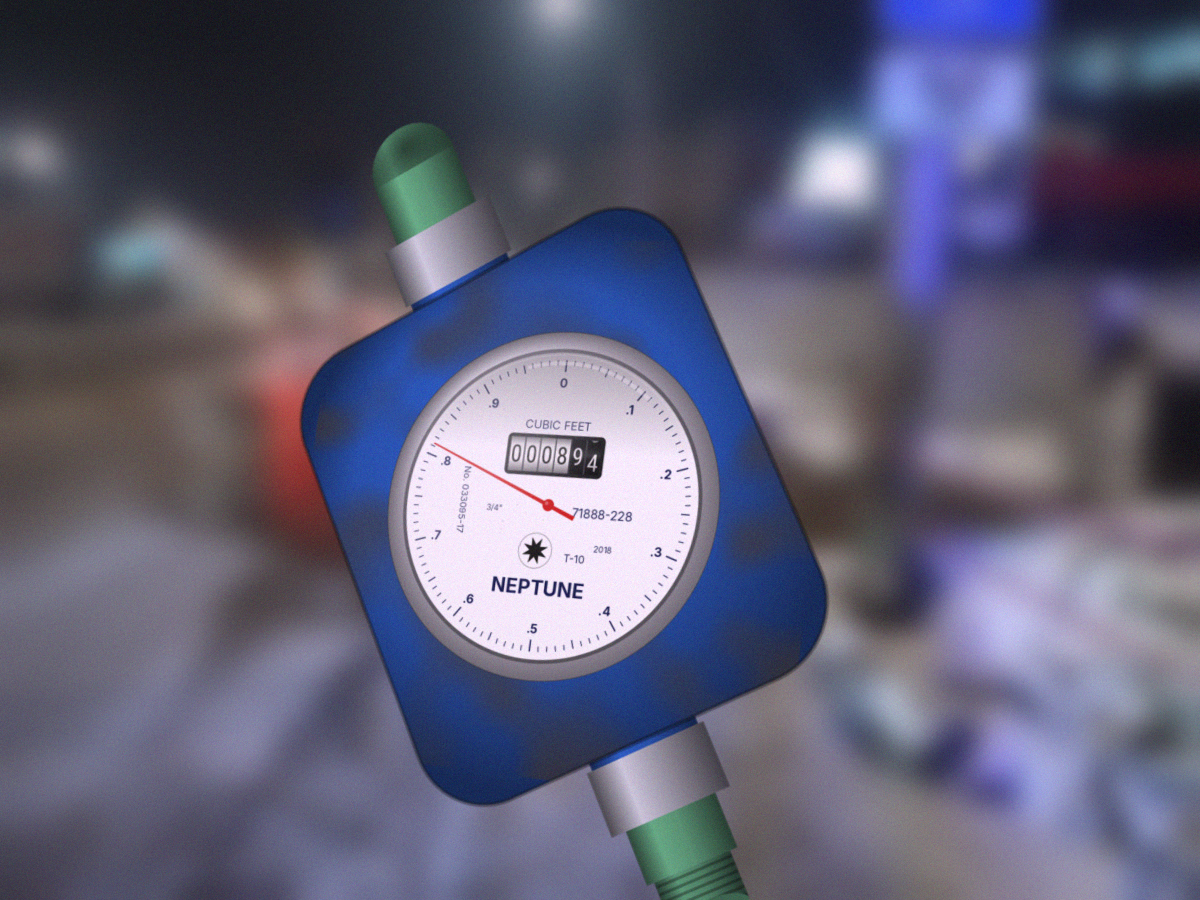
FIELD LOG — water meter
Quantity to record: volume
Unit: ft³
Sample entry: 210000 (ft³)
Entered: 893.81 (ft³)
